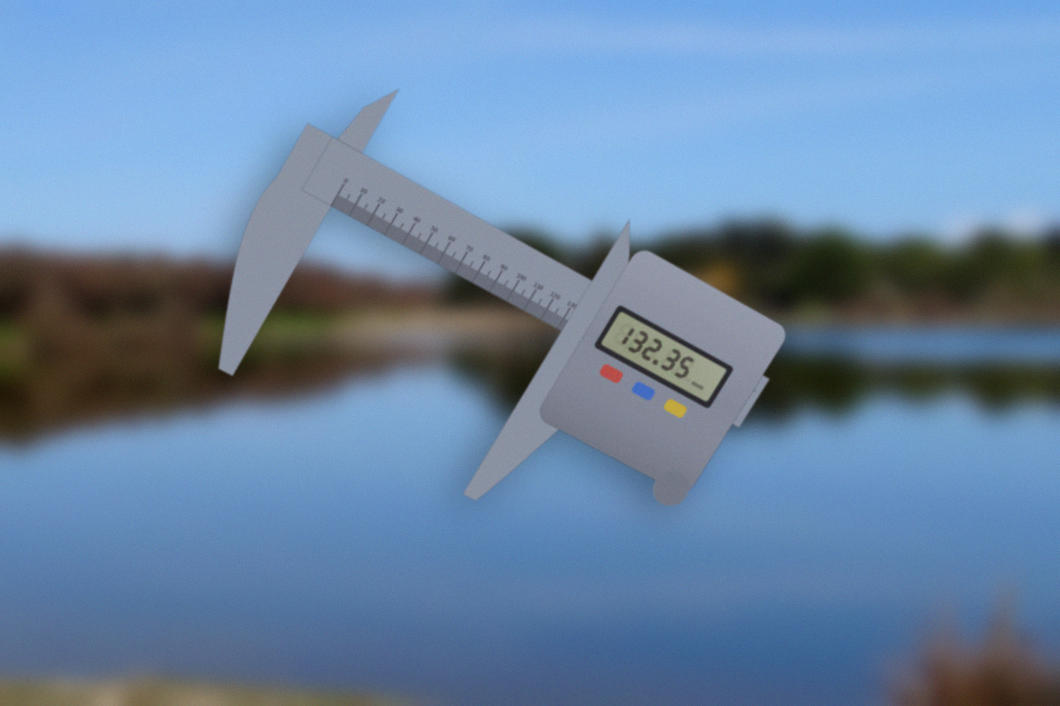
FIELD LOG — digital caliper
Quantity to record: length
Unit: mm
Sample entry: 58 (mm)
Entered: 132.35 (mm)
